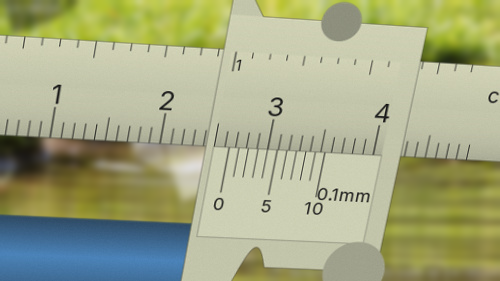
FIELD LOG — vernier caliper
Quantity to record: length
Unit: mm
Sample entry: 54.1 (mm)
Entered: 26.4 (mm)
